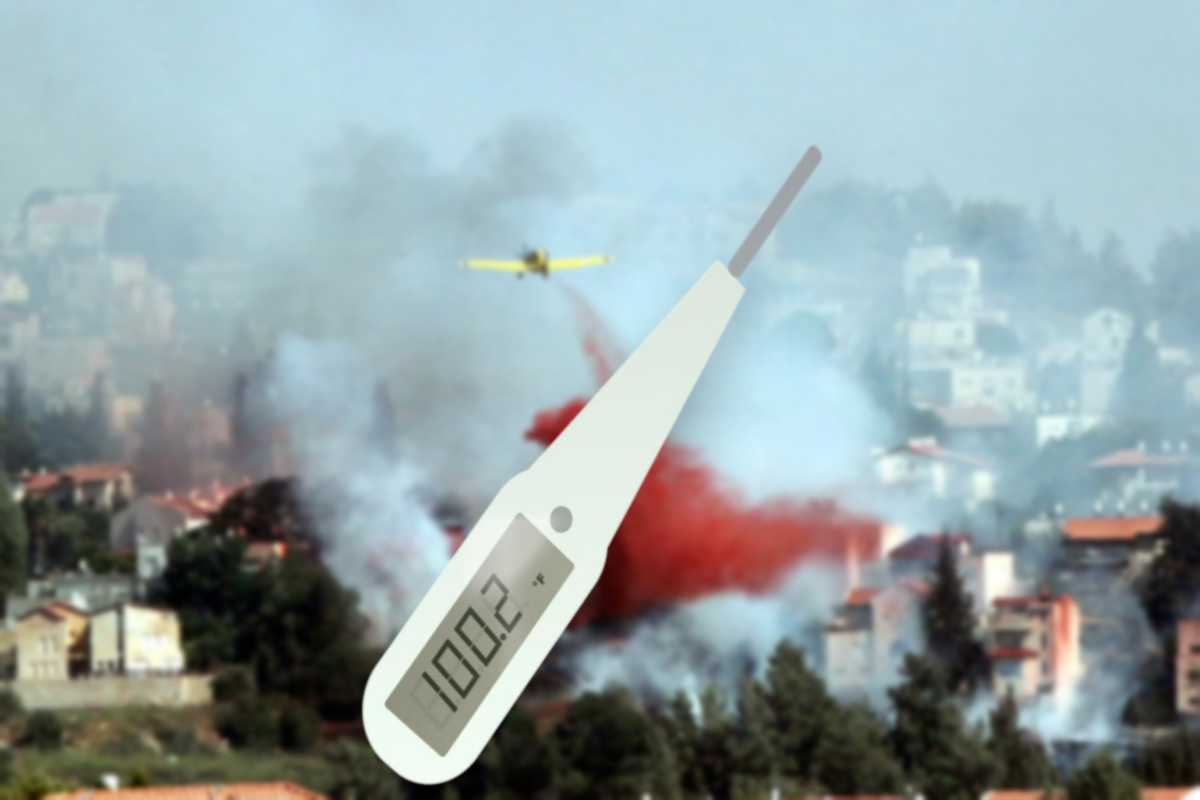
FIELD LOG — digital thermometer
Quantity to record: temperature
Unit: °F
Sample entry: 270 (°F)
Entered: 100.2 (°F)
